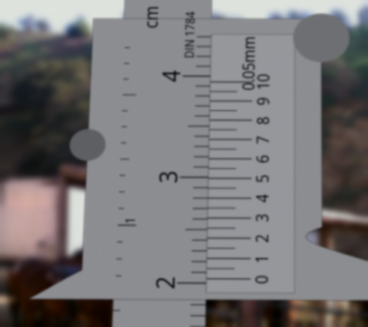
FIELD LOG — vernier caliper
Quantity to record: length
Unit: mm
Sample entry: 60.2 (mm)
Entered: 20.4 (mm)
